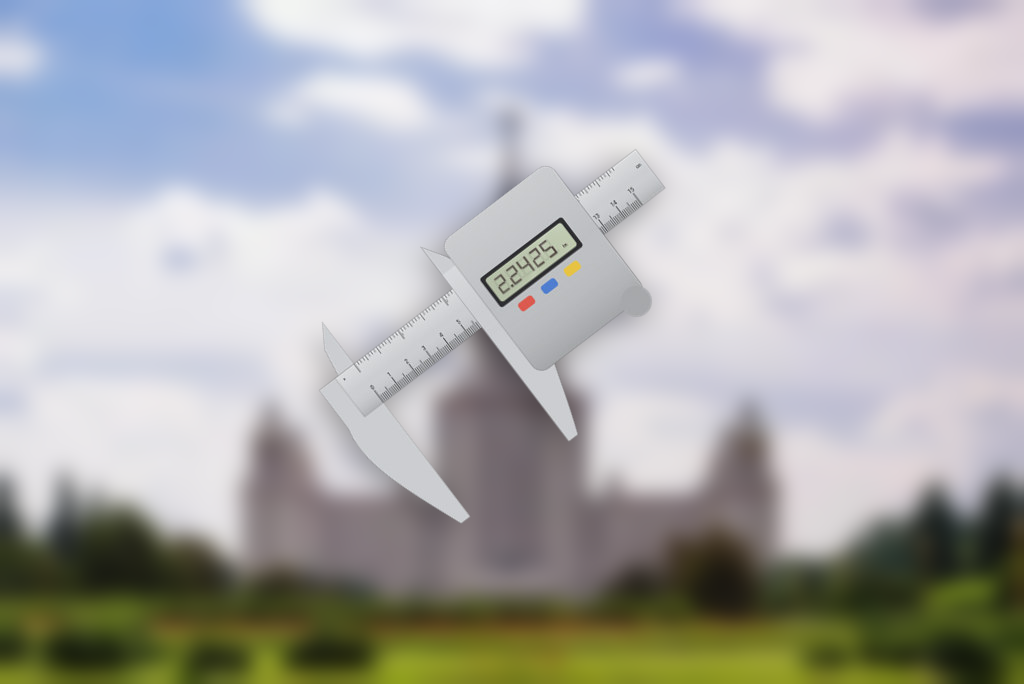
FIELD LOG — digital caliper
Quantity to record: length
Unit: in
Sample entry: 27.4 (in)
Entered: 2.2425 (in)
